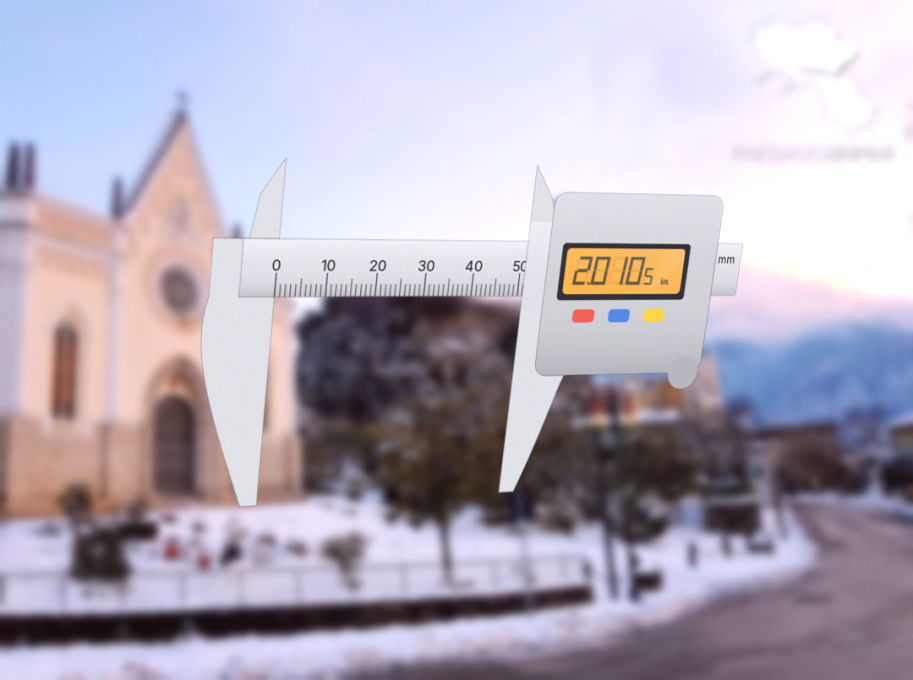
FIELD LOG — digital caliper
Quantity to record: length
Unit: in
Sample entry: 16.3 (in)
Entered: 2.0105 (in)
